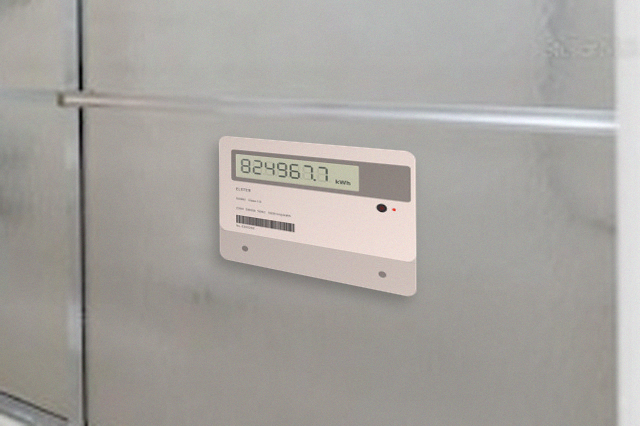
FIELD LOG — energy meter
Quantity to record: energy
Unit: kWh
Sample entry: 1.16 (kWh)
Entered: 824967.7 (kWh)
